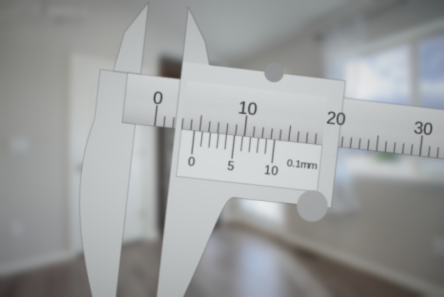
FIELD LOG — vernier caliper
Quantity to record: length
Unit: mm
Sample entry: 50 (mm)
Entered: 4.4 (mm)
